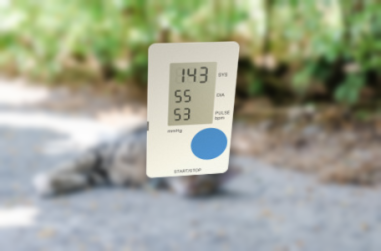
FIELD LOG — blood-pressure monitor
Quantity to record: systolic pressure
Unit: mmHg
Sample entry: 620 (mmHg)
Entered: 143 (mmHg)
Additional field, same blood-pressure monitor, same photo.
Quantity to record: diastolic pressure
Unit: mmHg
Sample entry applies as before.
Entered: 55 (mmHg)
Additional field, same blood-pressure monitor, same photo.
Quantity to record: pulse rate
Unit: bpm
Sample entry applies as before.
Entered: 53 (bpm)
